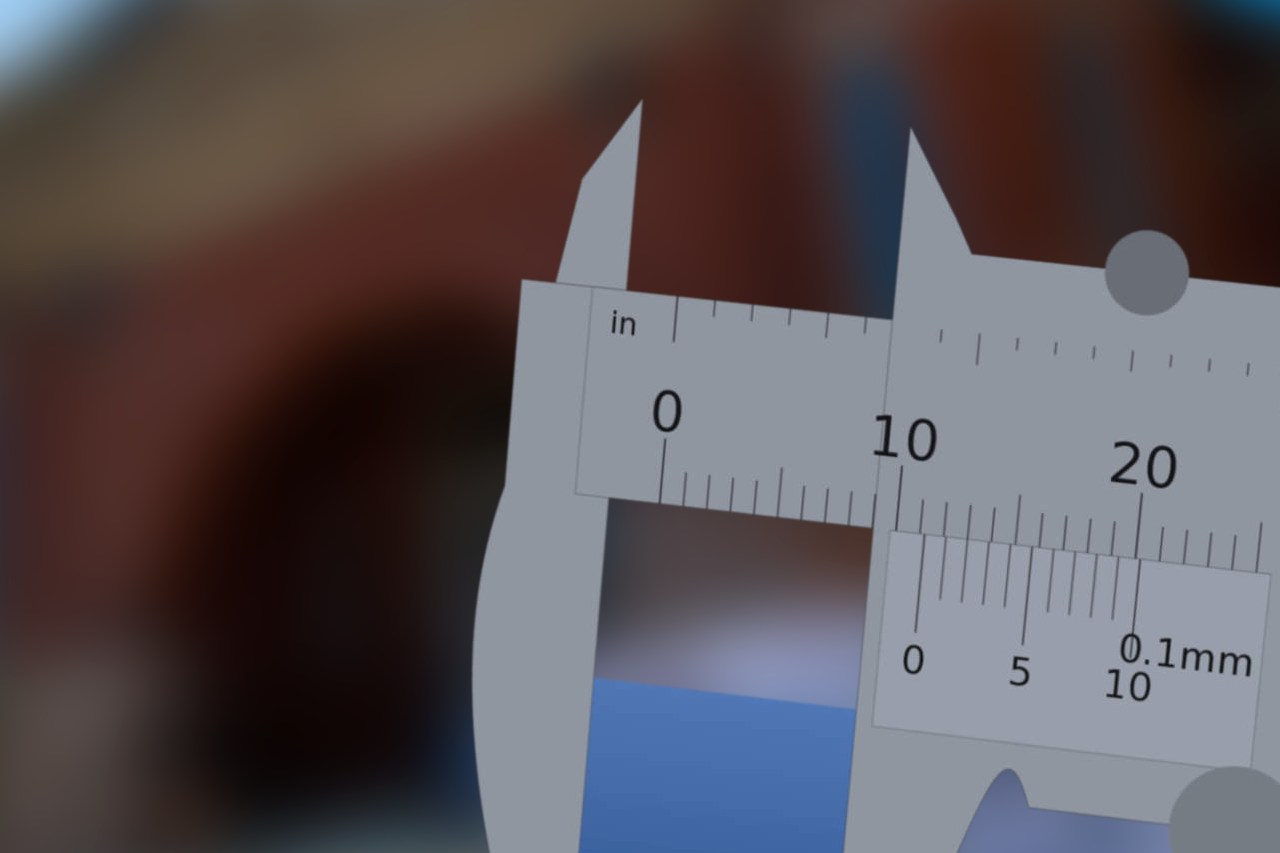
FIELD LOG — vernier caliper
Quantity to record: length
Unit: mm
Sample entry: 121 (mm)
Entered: 11.2 (mm)
